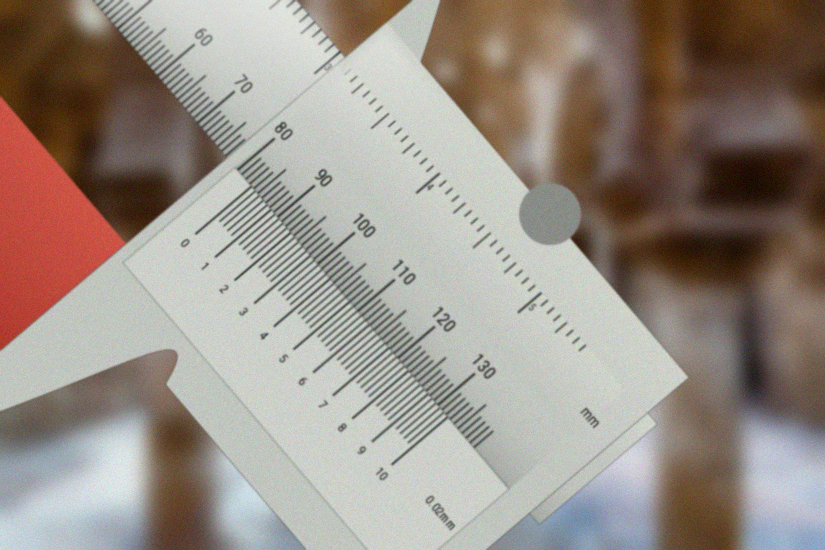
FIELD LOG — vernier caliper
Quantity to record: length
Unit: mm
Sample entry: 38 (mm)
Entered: 83.5 (mm)
